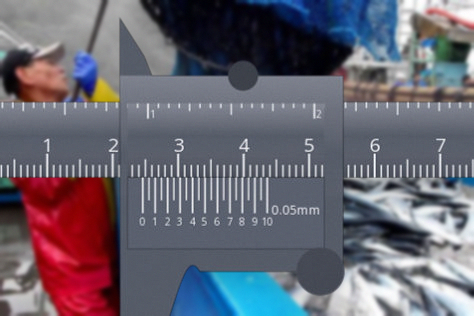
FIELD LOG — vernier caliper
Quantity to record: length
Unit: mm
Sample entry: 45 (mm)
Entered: 24.6 (mm)
